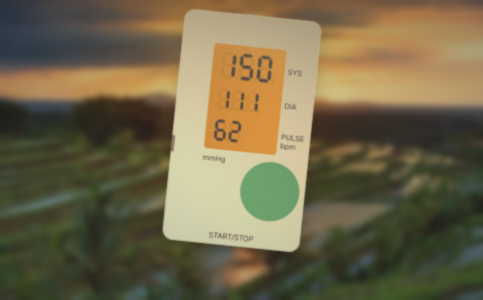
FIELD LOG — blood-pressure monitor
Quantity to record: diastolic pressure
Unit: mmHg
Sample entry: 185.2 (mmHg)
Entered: 111 (mmHg)
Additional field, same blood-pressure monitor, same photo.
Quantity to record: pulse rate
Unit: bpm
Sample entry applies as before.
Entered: 62 (bpm)
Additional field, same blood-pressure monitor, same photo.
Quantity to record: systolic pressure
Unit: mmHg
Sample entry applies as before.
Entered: 150 (mmHg)
